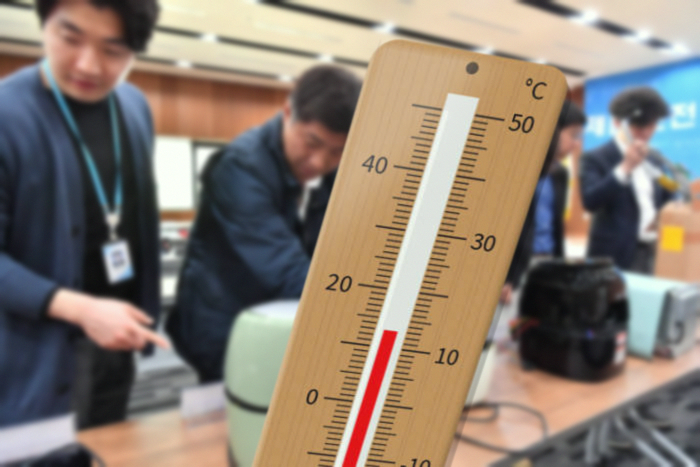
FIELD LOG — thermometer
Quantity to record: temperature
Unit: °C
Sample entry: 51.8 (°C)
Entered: 13 (°C)
